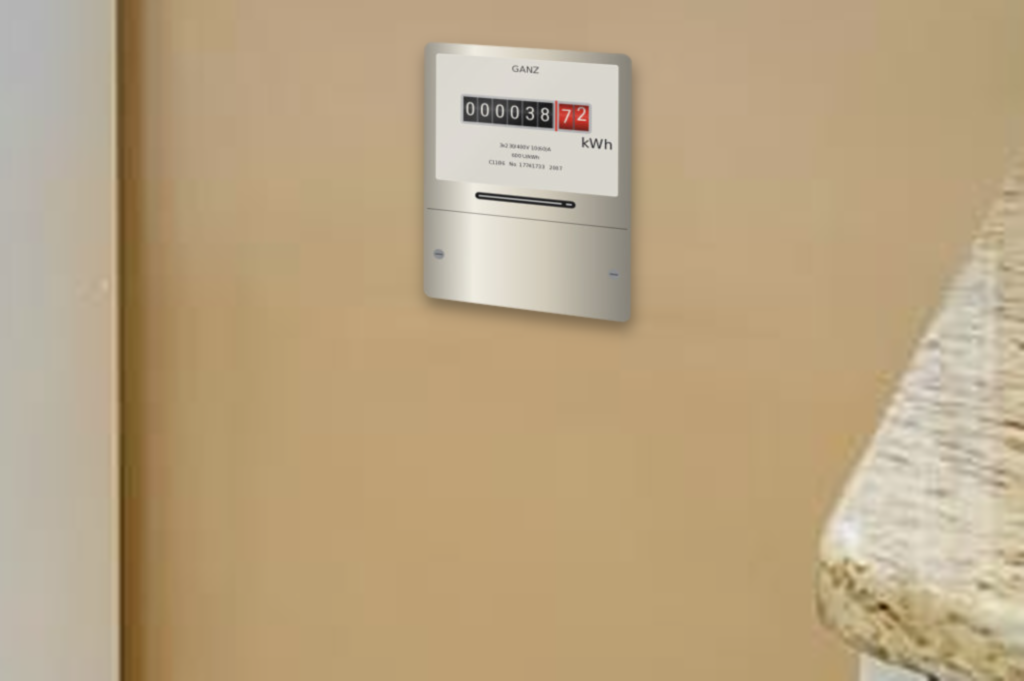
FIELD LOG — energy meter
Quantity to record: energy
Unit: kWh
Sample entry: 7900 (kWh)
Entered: 38.72 (kWh)
